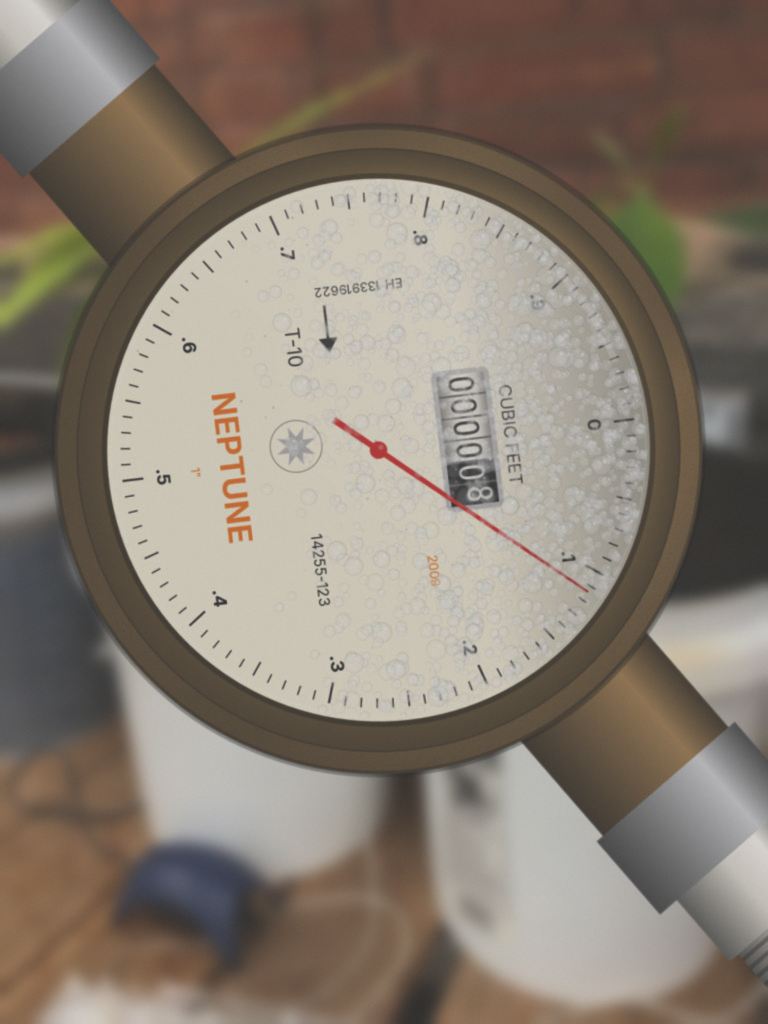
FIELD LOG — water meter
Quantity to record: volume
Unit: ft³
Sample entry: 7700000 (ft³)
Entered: 8.11 (ft³)
